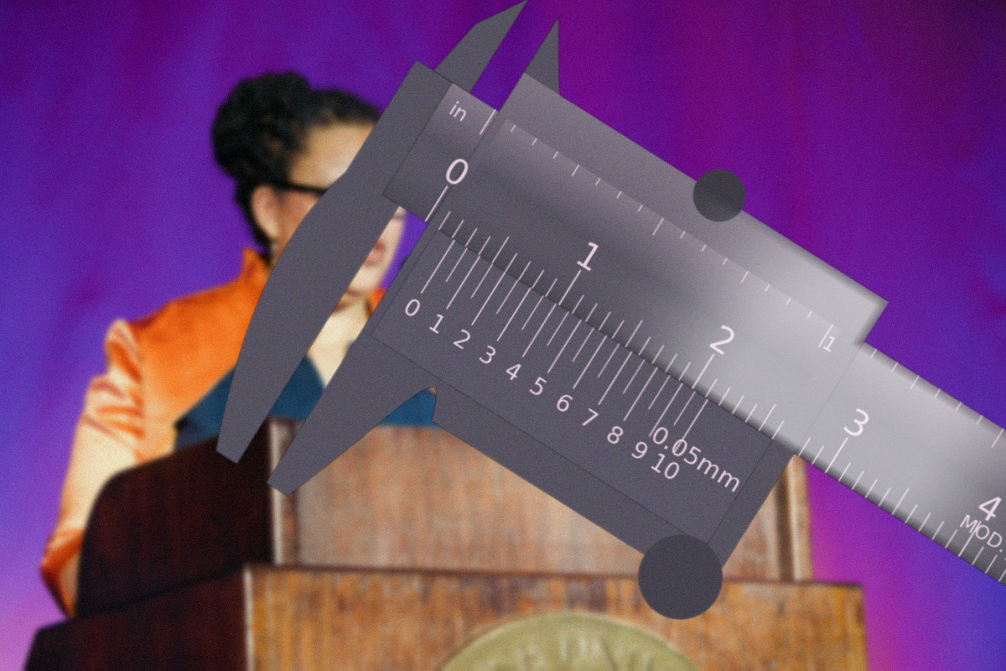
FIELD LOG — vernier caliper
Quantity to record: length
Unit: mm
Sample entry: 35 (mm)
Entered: 2.2 (mm)
